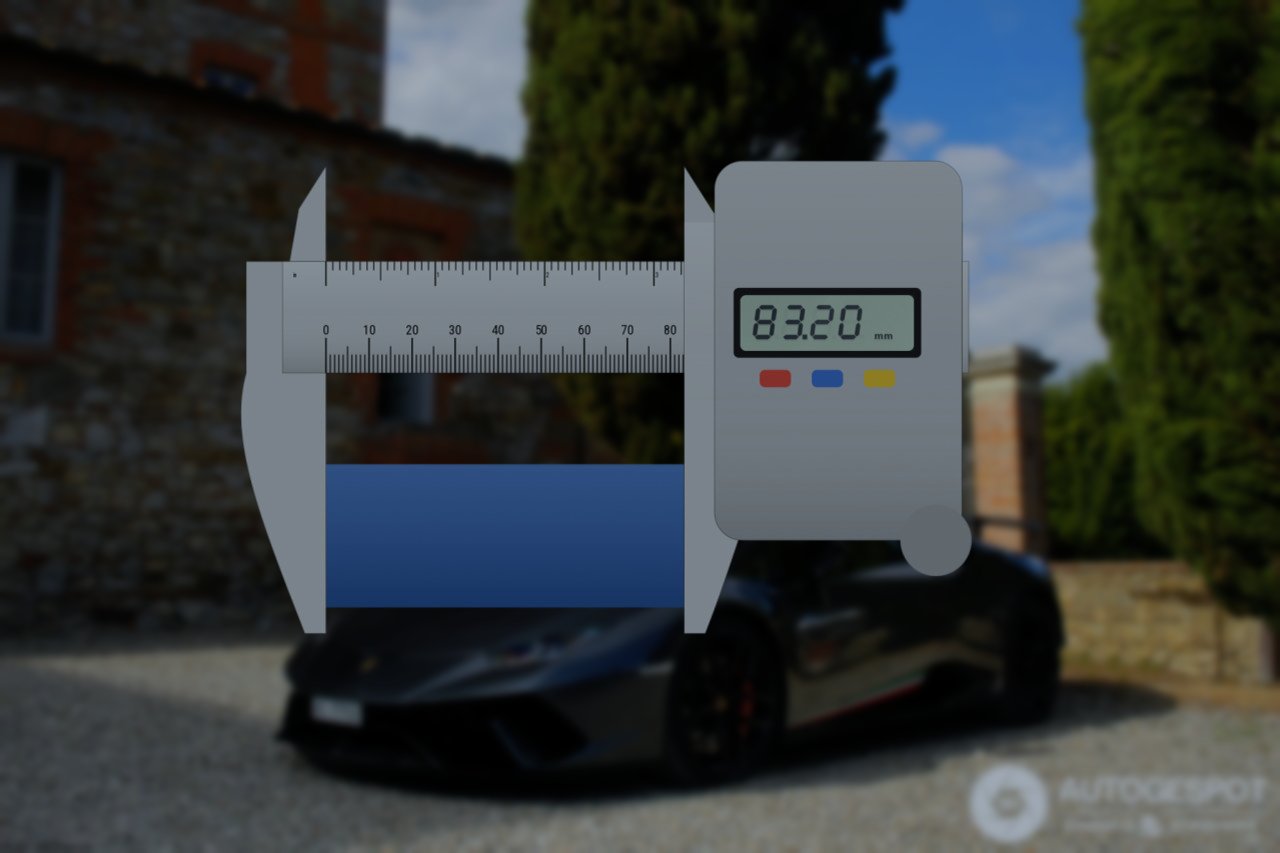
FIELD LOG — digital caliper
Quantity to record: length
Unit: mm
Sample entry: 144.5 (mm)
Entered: 83.20 (mm)
